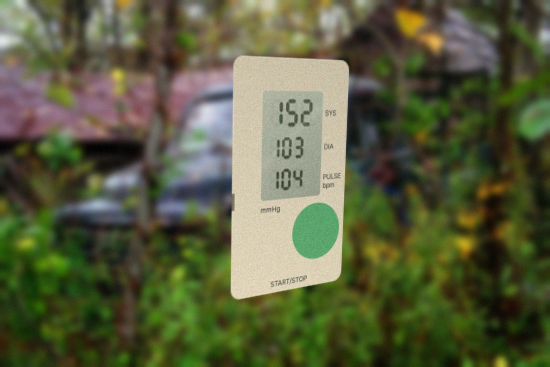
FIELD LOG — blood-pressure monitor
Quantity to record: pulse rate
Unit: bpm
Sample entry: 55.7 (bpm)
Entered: 104 (bpm)
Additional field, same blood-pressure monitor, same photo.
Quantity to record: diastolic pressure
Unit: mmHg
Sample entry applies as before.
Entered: 103 (mmHg)
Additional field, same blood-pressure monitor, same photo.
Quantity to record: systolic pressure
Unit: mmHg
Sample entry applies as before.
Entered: 152 (mmHg)
